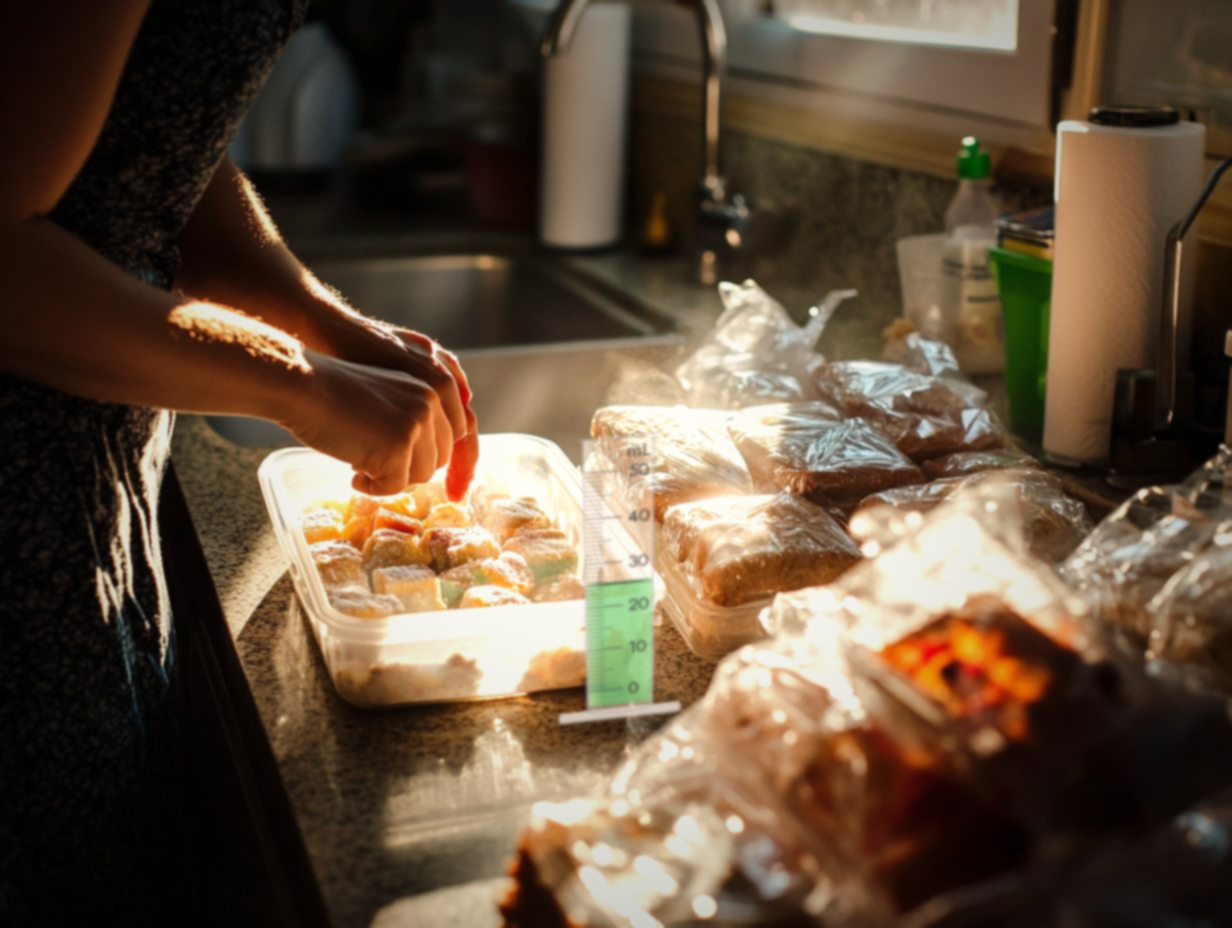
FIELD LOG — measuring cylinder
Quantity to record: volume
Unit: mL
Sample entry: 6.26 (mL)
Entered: 25 (mL)
